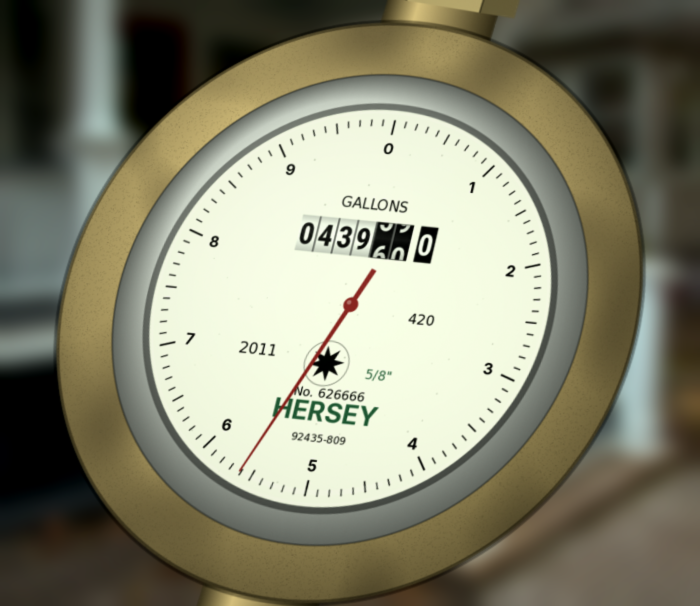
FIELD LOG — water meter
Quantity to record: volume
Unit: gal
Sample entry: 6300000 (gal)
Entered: 439595.6 (gal)
